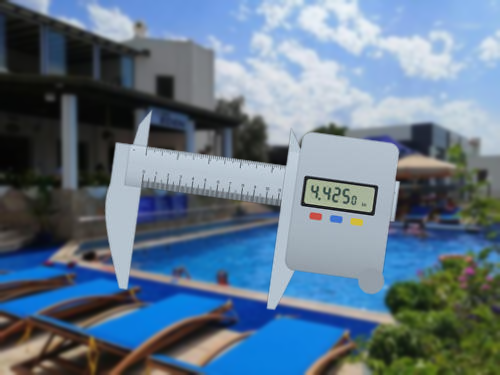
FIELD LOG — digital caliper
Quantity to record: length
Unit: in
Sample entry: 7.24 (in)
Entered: 4.4250 (in)
